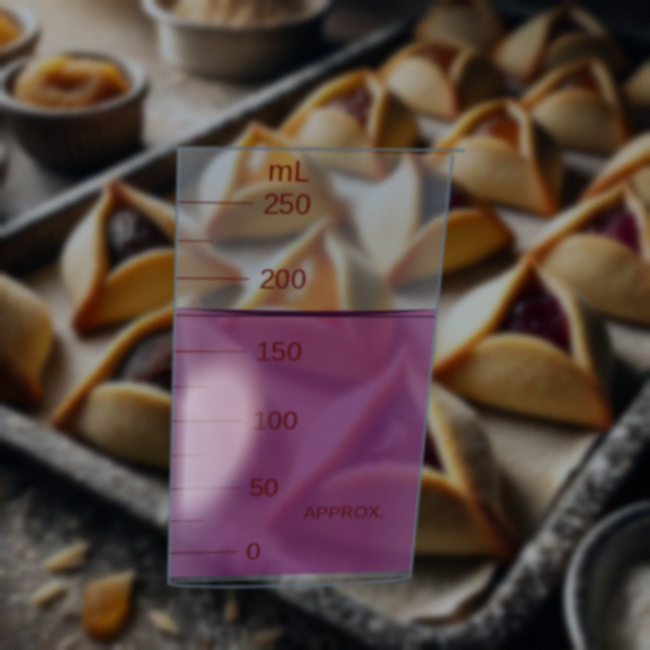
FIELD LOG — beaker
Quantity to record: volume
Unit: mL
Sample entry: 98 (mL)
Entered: 175 (mL)
